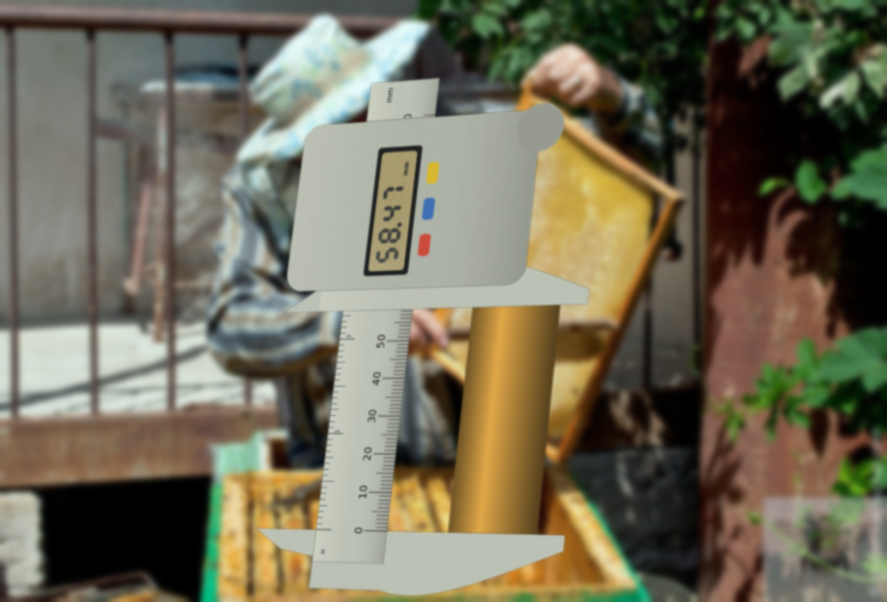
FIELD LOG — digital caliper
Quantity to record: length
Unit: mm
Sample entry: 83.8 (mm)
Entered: 58.47 (mm)
